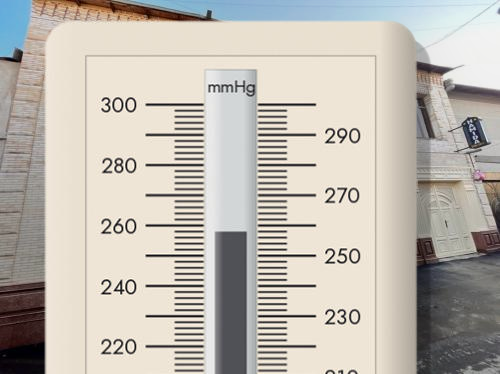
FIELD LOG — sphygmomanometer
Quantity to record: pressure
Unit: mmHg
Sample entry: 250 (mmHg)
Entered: 258 (mmHg)
